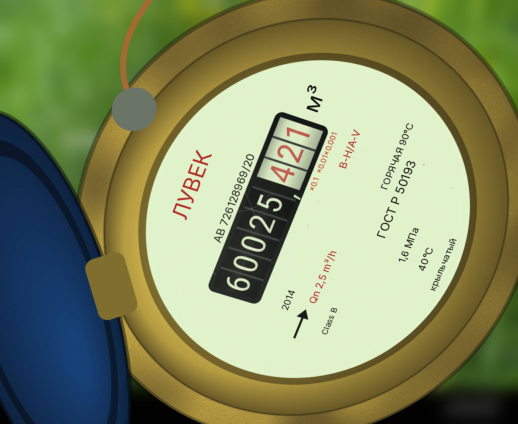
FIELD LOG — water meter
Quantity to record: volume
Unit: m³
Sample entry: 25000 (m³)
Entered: 60025.421 (m³)
